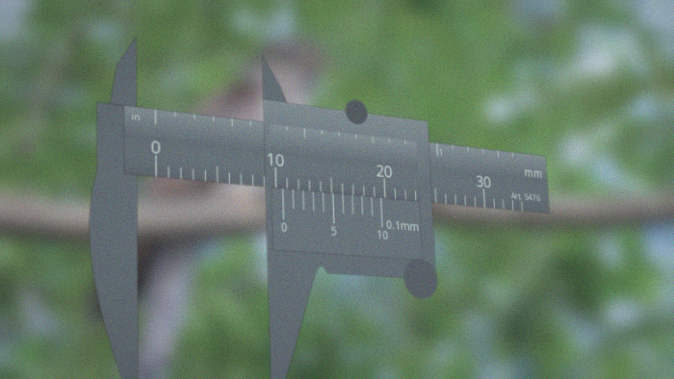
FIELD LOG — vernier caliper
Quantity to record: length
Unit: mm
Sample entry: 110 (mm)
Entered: 10.6 (mm)
